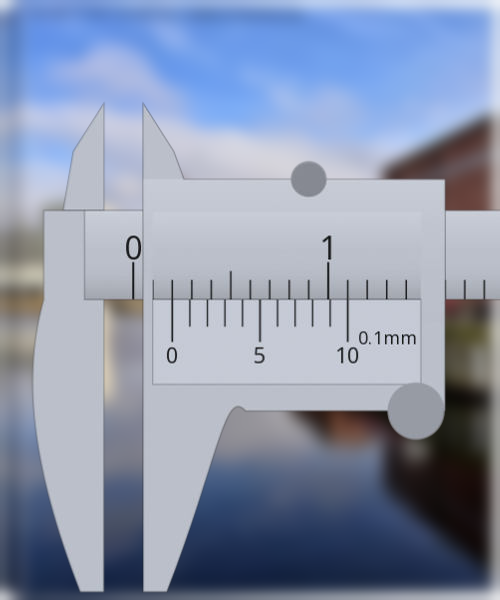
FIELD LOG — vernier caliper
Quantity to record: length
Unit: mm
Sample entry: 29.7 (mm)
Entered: 2.0 (mm)
